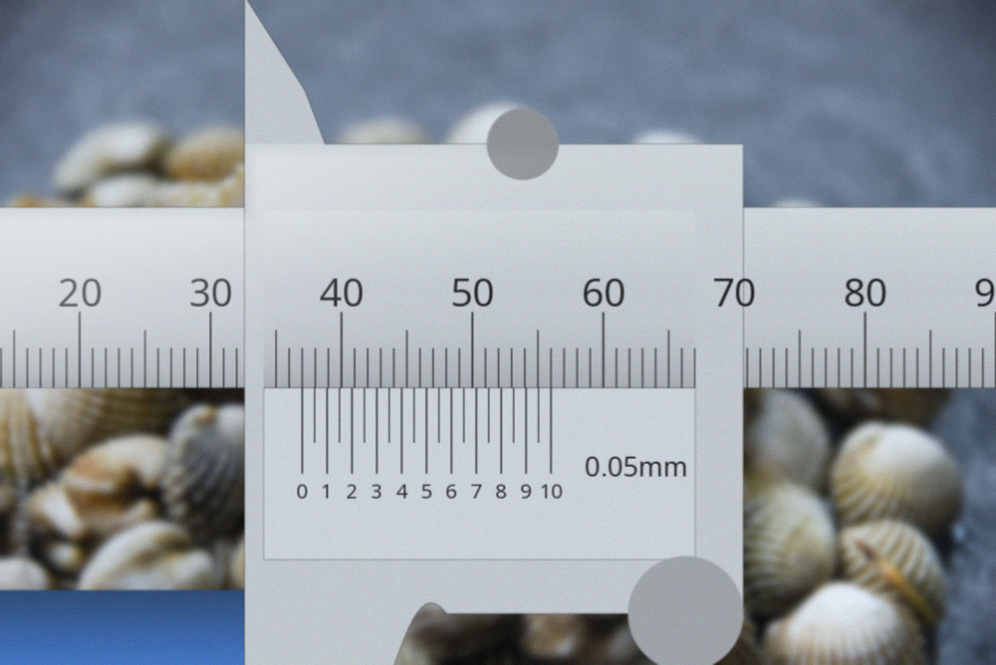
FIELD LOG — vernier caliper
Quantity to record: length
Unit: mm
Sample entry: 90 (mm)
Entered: 37.0 (mm)
